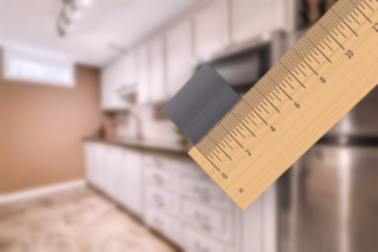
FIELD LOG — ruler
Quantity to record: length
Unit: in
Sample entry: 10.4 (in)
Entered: 4 (in)
